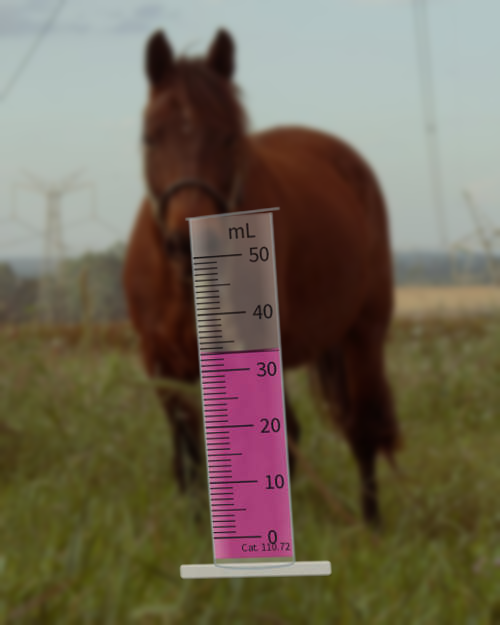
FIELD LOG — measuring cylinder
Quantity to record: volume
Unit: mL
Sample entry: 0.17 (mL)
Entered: 33 (mL)
